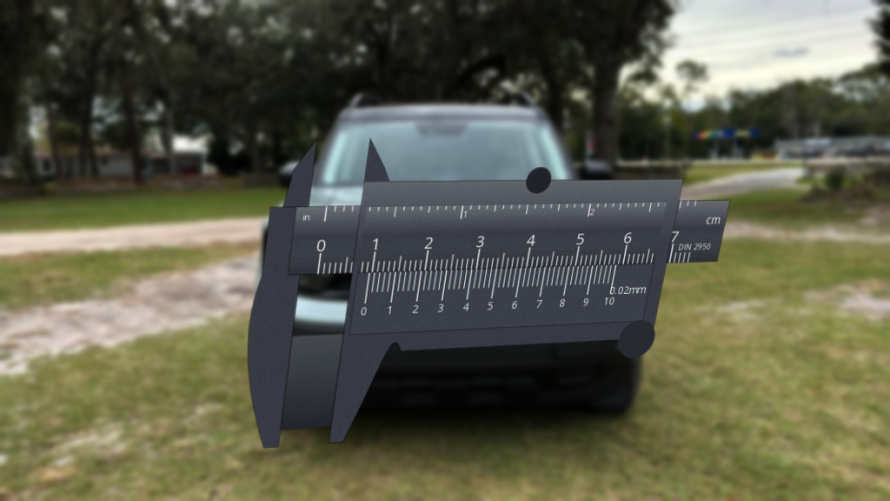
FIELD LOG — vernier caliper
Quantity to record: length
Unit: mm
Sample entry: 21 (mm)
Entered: 9.5 (mm)
